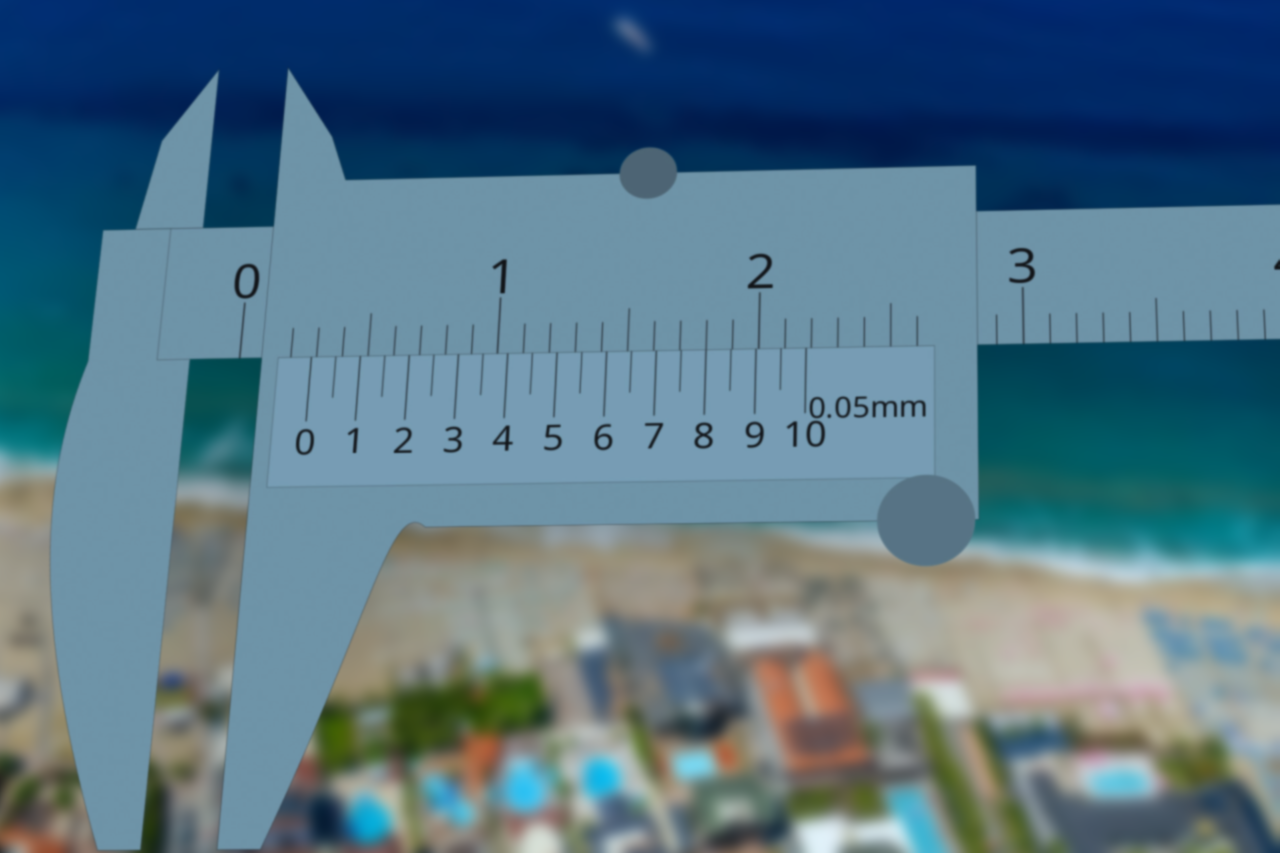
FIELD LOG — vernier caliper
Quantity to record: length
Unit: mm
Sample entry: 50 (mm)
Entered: 2.8 (mm)
